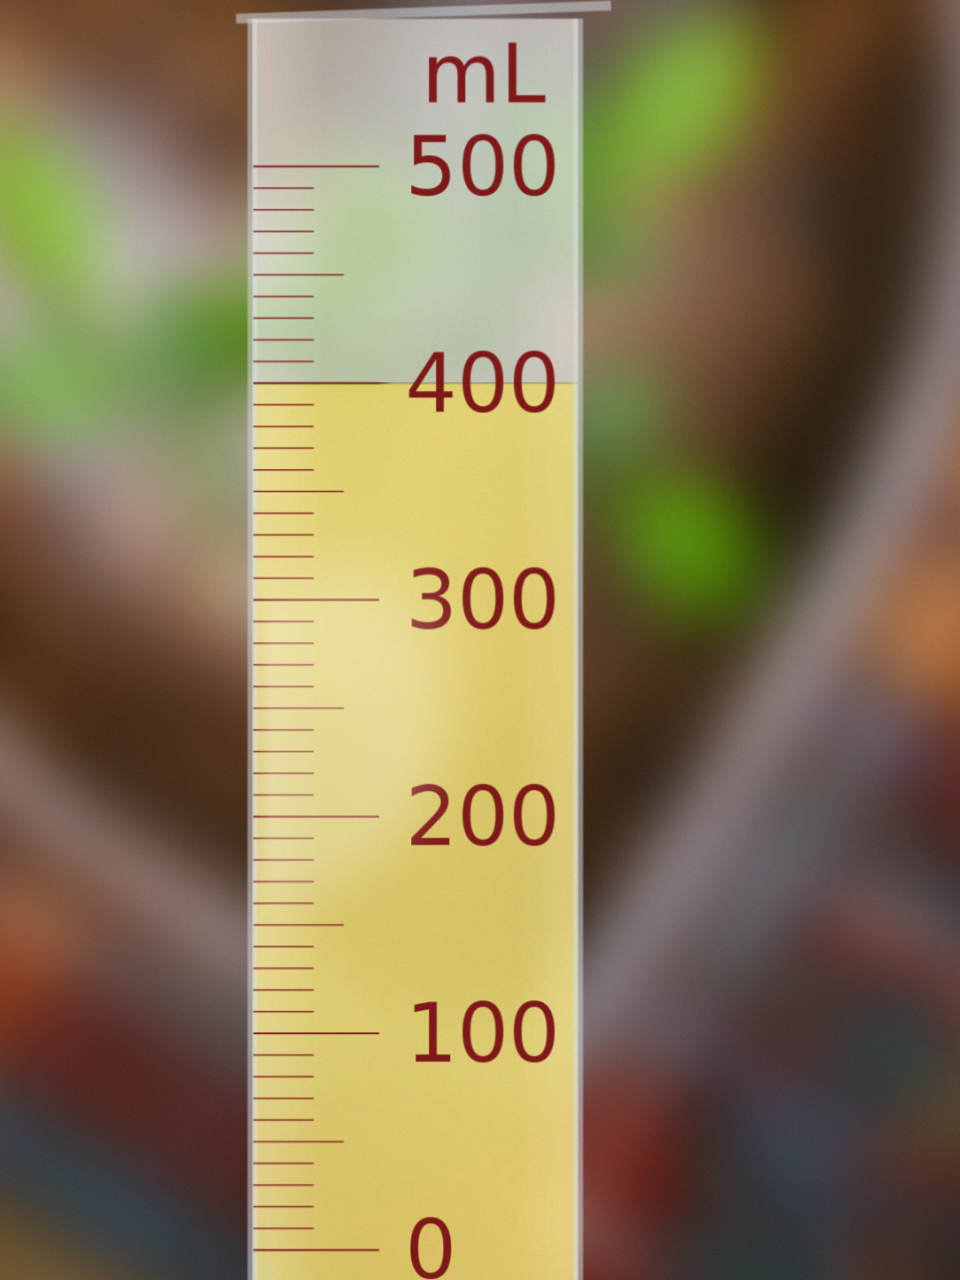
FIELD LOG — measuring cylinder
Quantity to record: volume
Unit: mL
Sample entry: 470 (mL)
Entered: 400 (mL)
